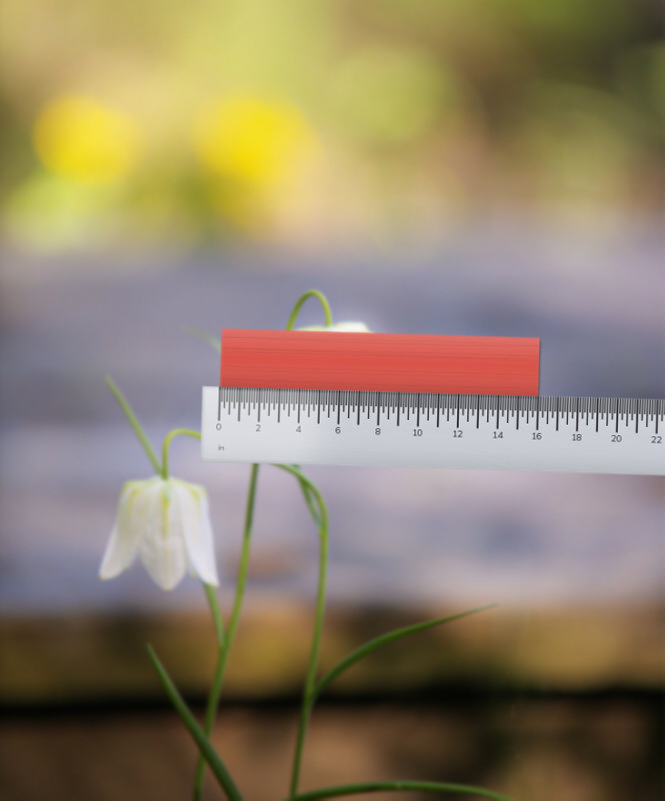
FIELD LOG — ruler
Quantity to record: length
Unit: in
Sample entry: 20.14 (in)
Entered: 16 (in)
